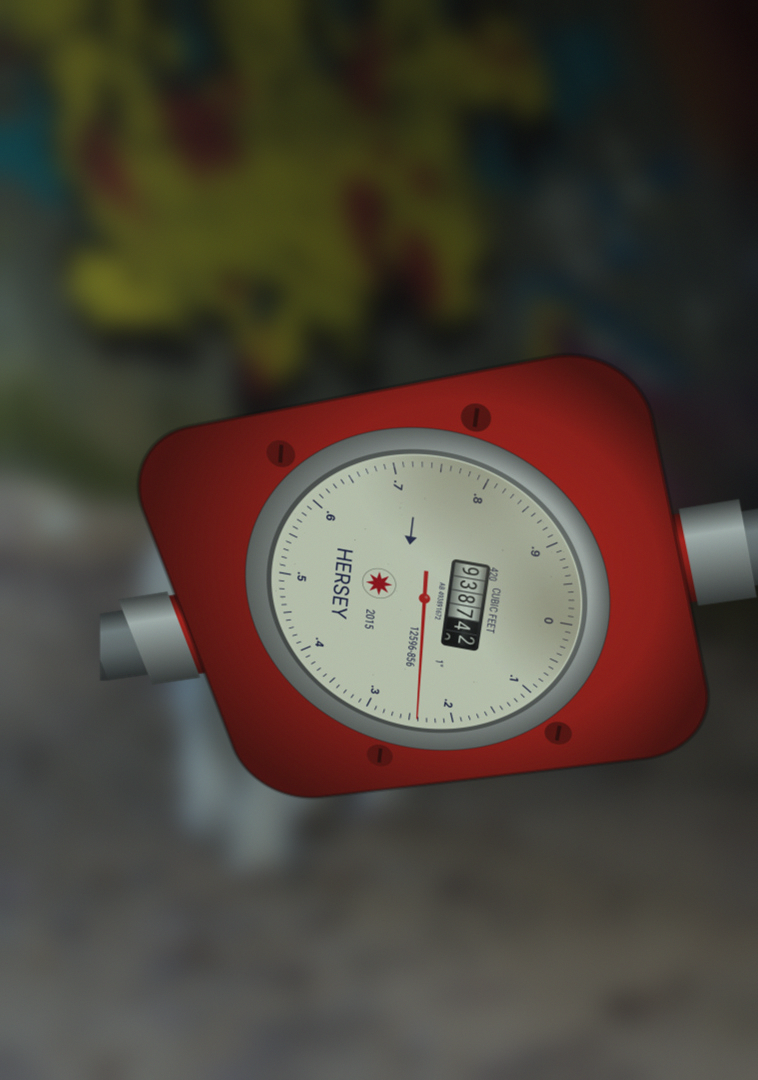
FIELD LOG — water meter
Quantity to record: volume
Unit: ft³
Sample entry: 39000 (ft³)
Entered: 938742.24 (ft³)
